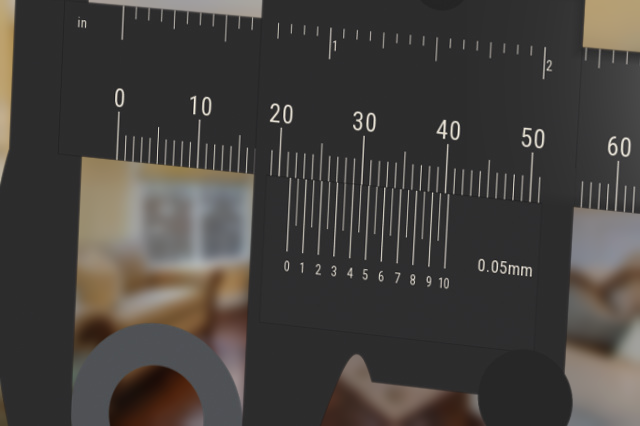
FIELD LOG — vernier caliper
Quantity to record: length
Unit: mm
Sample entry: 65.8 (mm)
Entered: 21.4 (mm)
